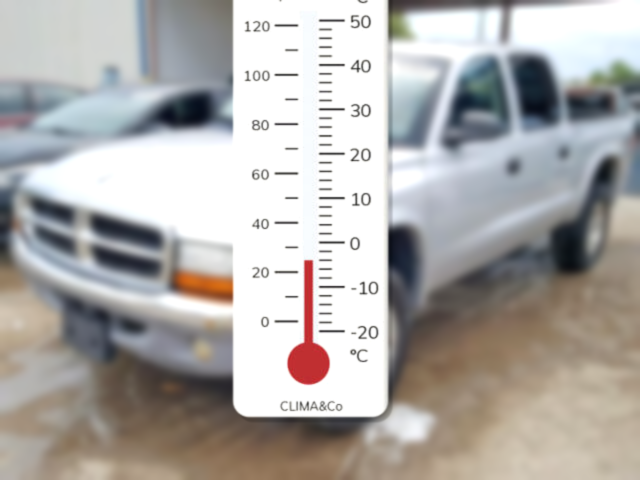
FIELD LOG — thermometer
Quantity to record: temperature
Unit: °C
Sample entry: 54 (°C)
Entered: -4 (°C)
